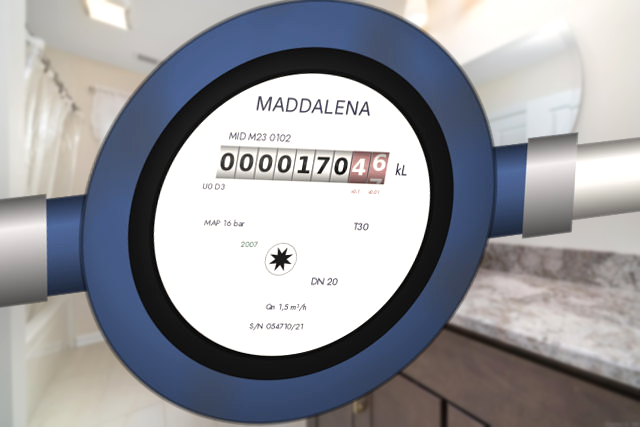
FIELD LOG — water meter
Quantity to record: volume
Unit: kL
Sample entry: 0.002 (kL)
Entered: 170.46 (kL)
